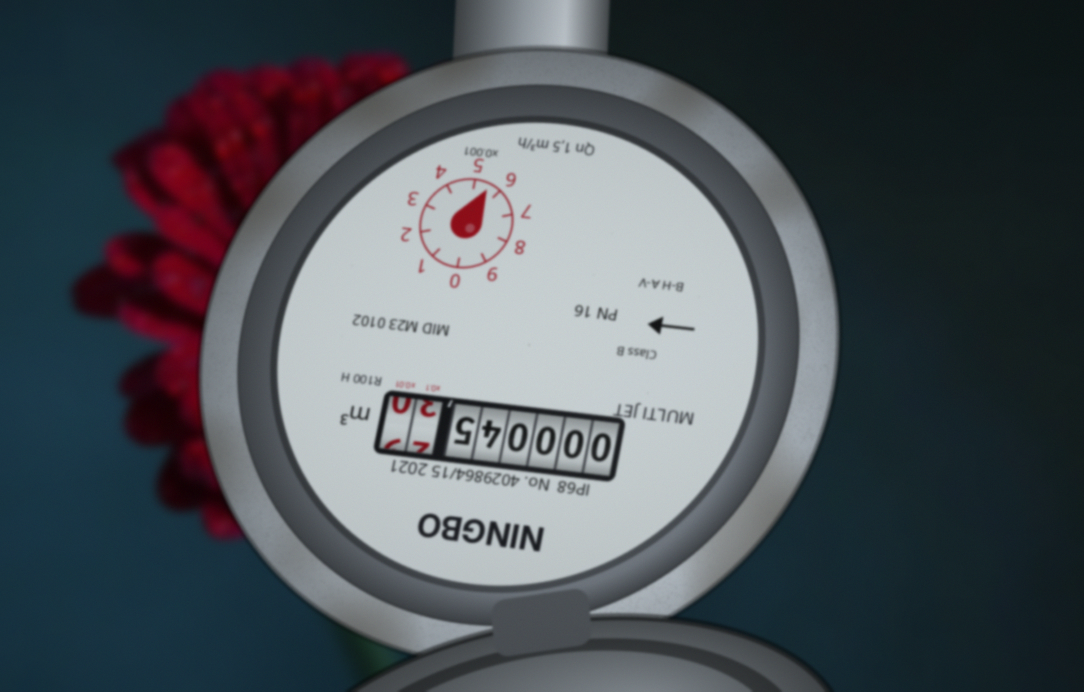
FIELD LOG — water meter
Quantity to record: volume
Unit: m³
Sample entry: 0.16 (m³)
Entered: 45.295 (m³)
